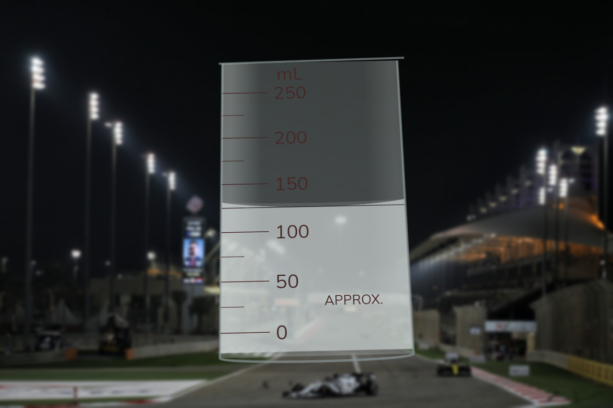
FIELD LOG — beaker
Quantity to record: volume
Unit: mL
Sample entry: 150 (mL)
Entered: 125 (mL)
